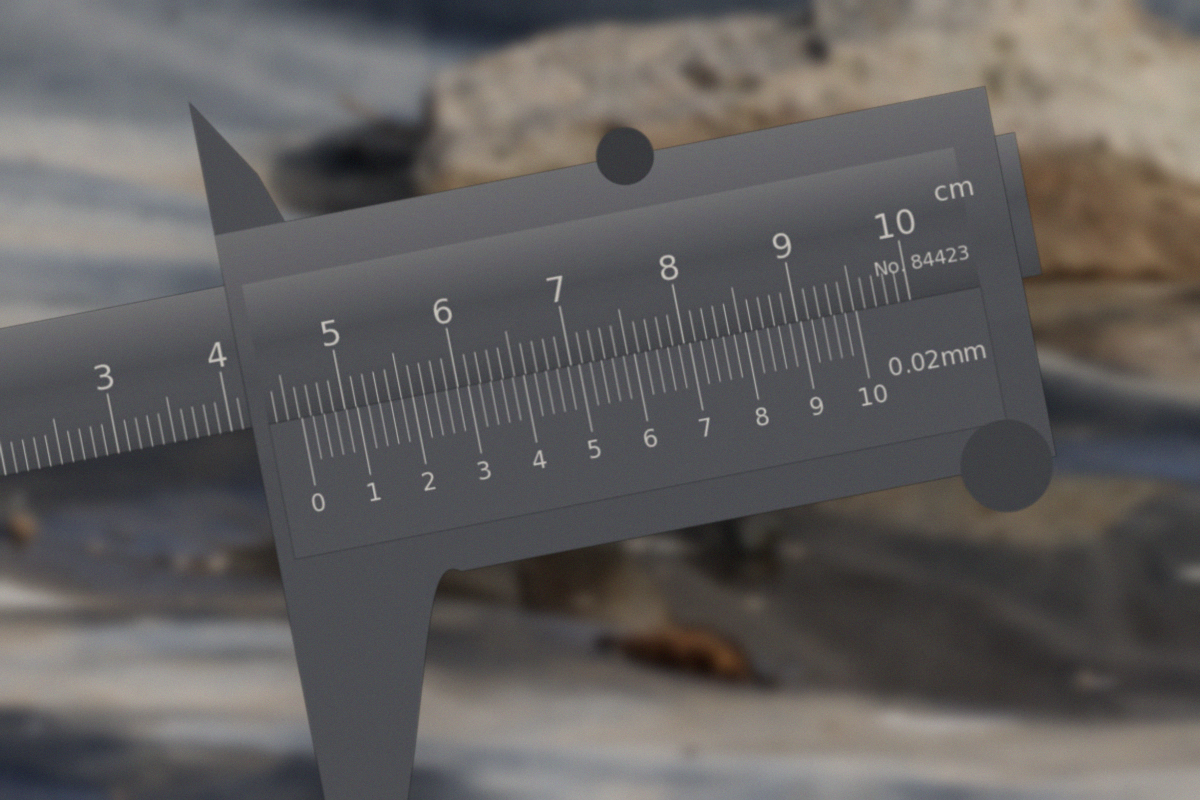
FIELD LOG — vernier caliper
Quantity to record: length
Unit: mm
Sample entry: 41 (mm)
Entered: 46.2 (mm)
